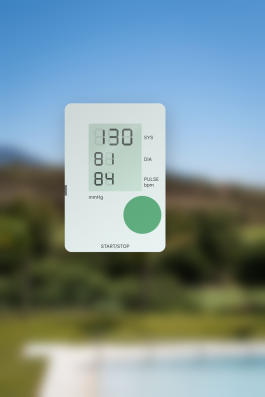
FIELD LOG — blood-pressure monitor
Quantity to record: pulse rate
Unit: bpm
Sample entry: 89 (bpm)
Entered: 84 (bpm)
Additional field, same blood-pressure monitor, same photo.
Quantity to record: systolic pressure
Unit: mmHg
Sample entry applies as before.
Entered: 130 (mmHg)
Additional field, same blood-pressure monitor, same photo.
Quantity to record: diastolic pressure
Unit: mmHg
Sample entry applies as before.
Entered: 81 (mmHg)
